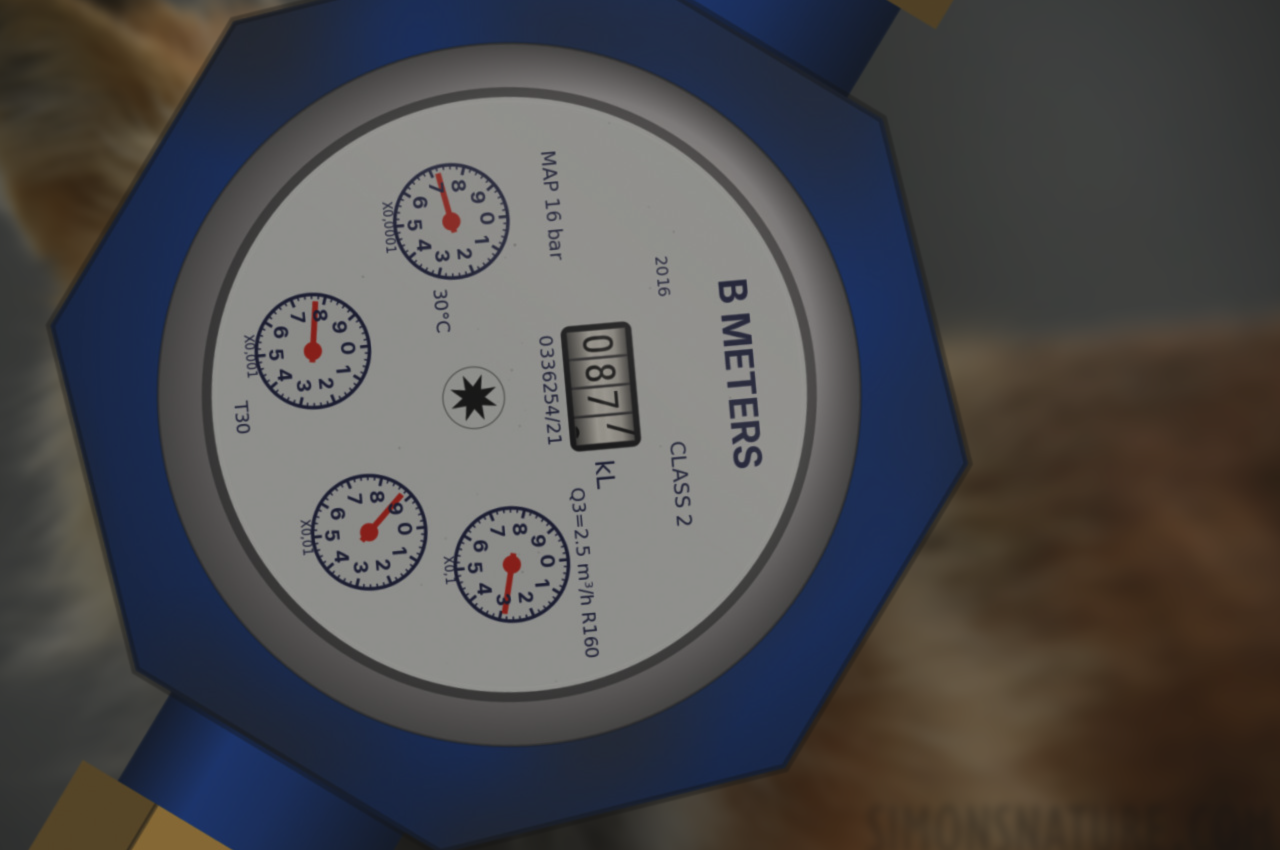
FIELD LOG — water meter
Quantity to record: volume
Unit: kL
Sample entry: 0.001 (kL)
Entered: 877.2877 (kL)
